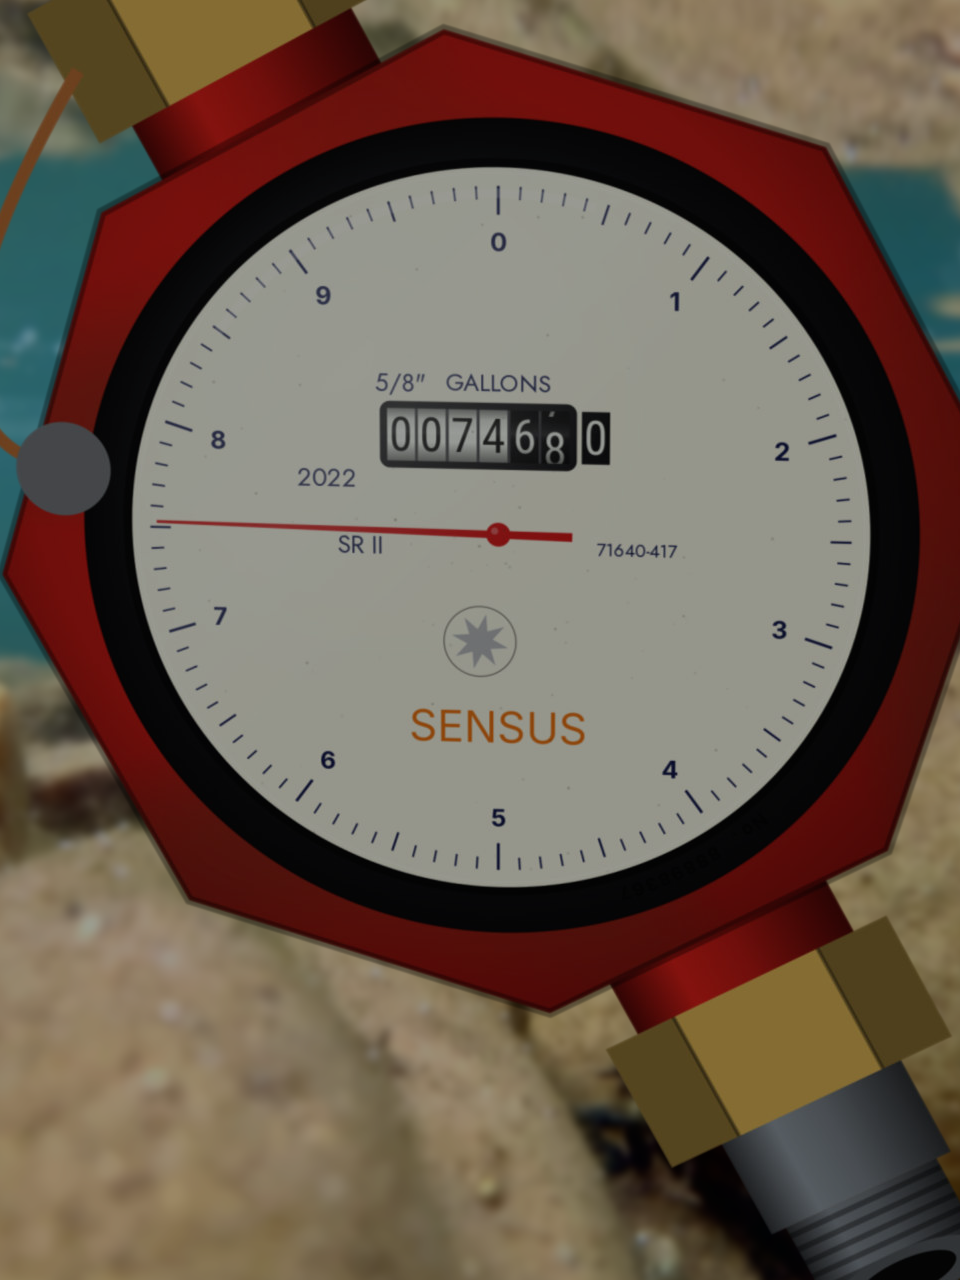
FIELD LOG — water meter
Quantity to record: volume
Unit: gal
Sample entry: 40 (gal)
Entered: 74677.5 (gal)
